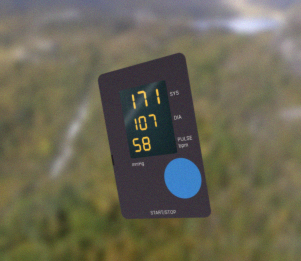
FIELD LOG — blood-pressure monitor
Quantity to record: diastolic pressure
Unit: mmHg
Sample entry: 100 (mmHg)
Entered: 107 (mmHg)
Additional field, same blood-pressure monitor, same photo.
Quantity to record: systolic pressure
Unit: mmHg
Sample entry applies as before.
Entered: 171 (mmHg)
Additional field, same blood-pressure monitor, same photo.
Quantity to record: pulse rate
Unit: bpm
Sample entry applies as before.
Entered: 58 (bpm)
